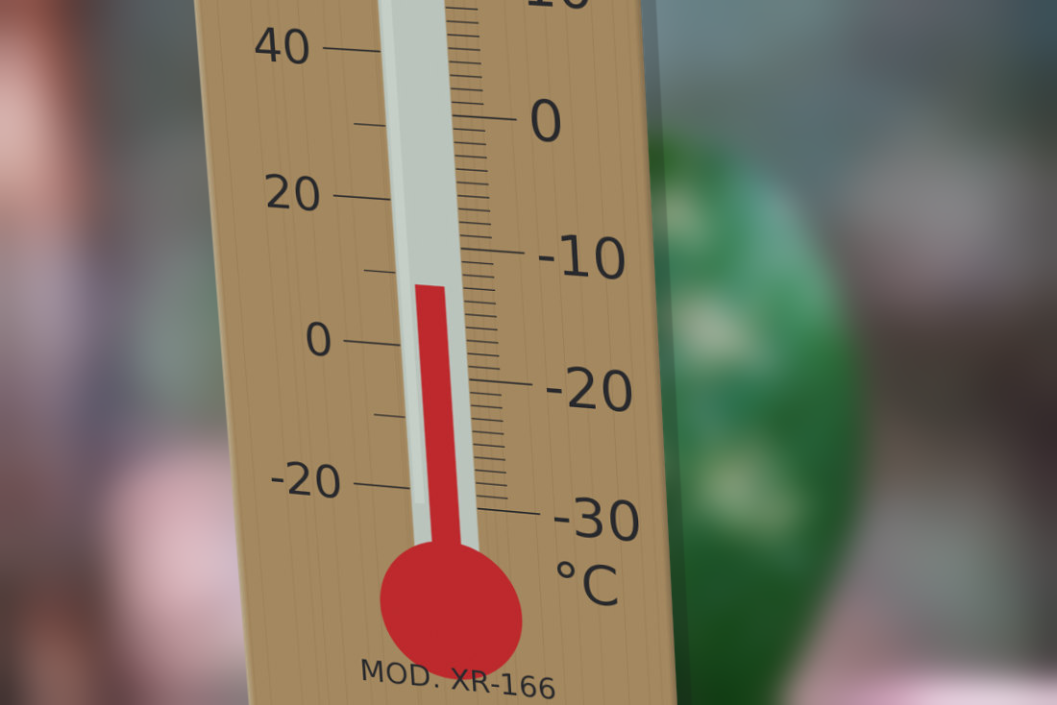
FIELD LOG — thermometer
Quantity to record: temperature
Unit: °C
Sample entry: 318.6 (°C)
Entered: -13 (°C)
